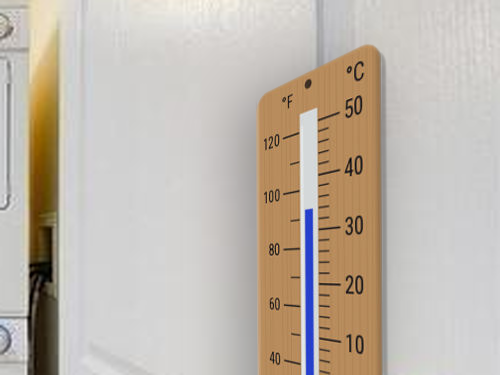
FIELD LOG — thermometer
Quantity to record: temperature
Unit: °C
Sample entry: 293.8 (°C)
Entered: 34 (°C)
